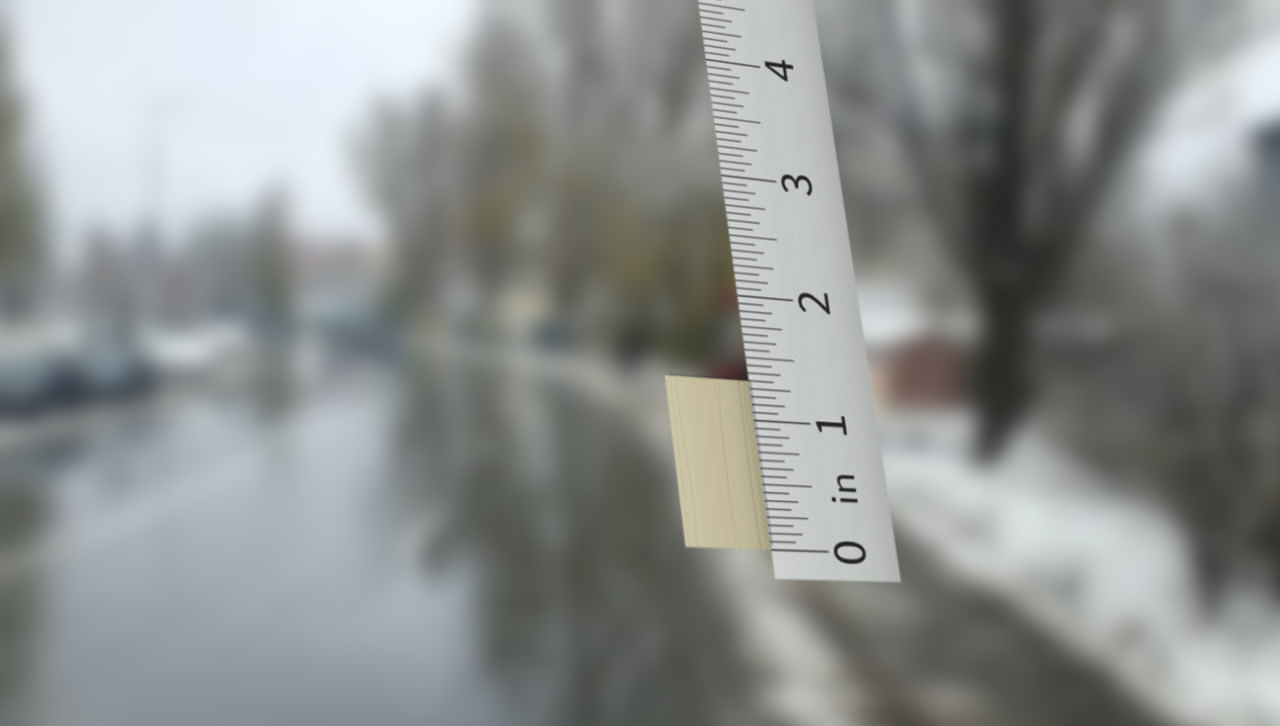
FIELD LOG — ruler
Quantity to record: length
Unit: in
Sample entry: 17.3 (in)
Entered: 1.3125 (in)
